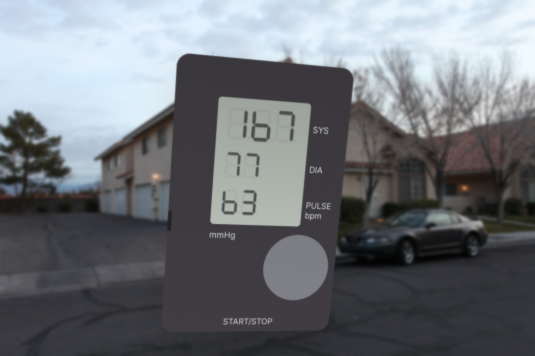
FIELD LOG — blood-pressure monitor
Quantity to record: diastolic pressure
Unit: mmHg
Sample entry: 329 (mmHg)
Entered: 77 (mmHg)
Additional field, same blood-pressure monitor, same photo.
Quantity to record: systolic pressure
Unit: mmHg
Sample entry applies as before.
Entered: 167 (mmHg)
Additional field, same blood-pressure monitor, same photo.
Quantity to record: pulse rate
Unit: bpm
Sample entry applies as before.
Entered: 63 (bpm)
